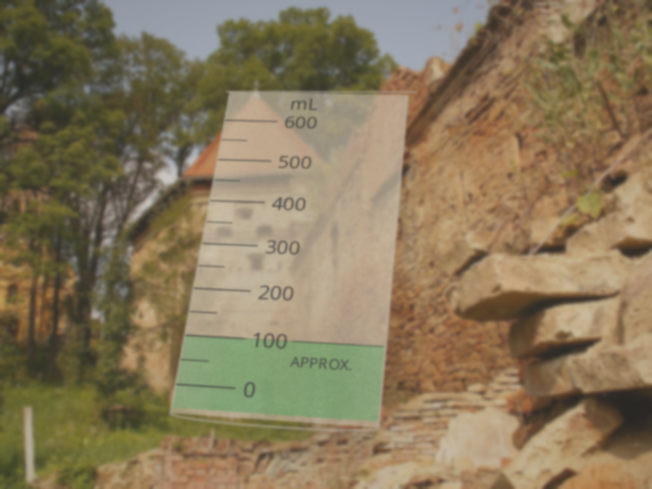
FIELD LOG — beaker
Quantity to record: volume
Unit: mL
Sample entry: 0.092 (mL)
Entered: 100 (mL)
